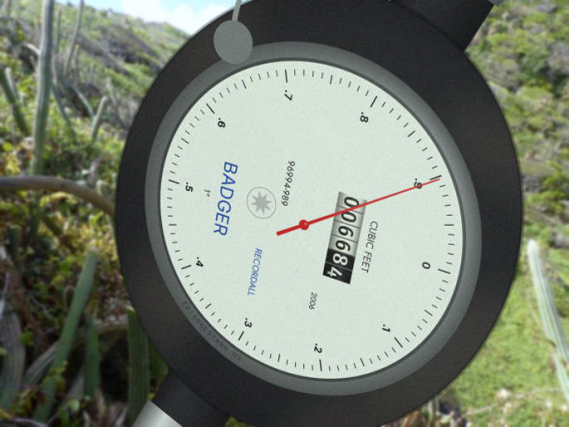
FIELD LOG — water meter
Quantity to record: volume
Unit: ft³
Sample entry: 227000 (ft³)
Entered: 6683.90 (ft³)
